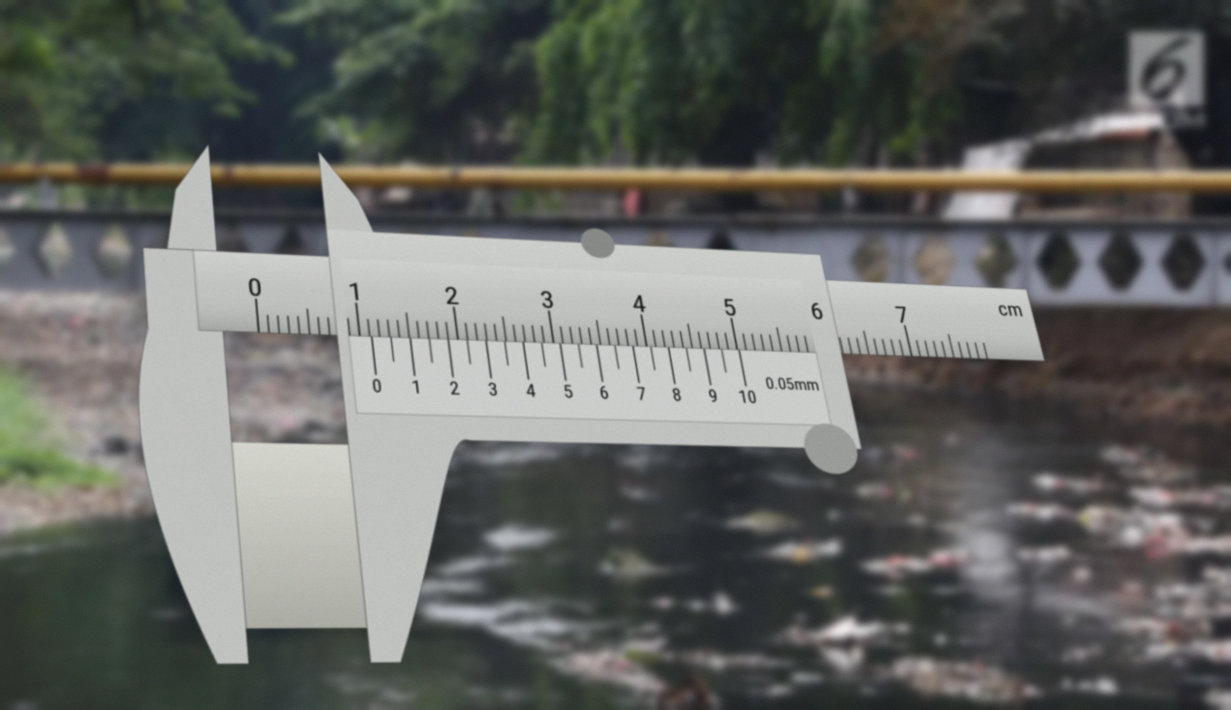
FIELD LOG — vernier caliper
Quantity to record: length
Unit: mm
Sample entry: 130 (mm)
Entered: 11.2 (mm)
